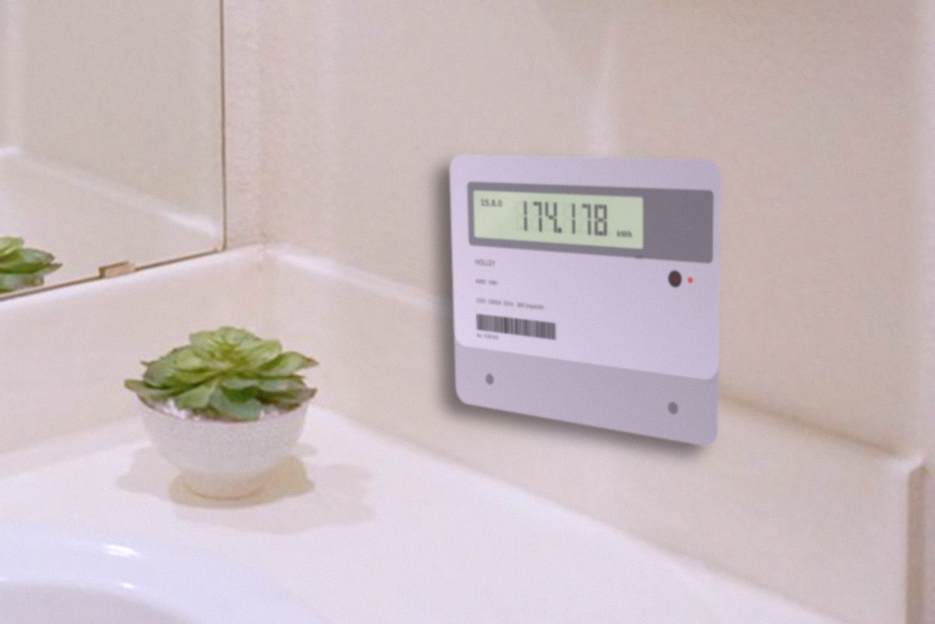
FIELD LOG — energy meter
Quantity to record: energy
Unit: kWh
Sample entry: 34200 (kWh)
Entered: 174.178 (kWh)
